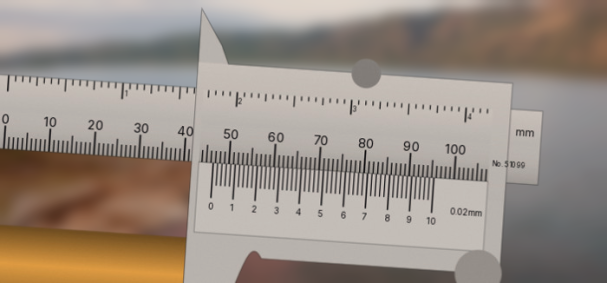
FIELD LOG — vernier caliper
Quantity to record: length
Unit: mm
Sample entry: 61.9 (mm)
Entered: 46.5 (mm)
